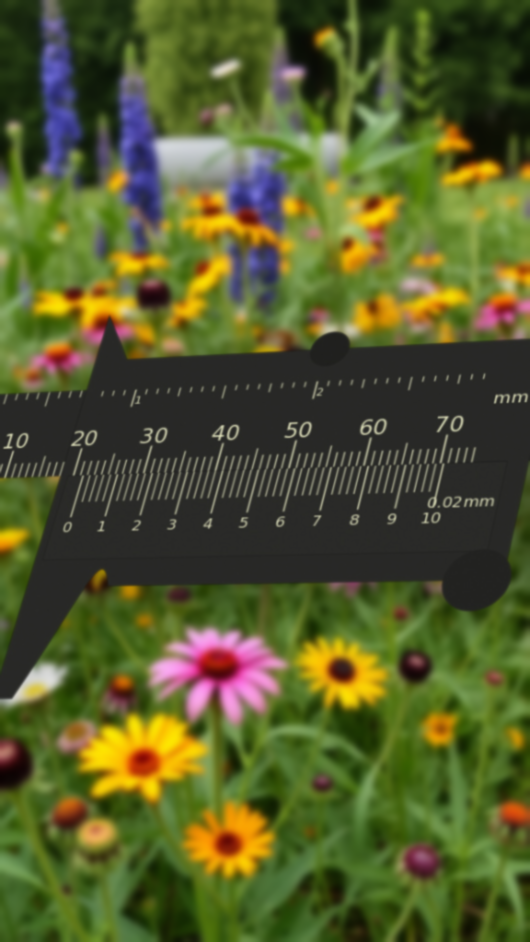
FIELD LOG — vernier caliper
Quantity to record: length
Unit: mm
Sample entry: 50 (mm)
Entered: 21.4 (mm)
